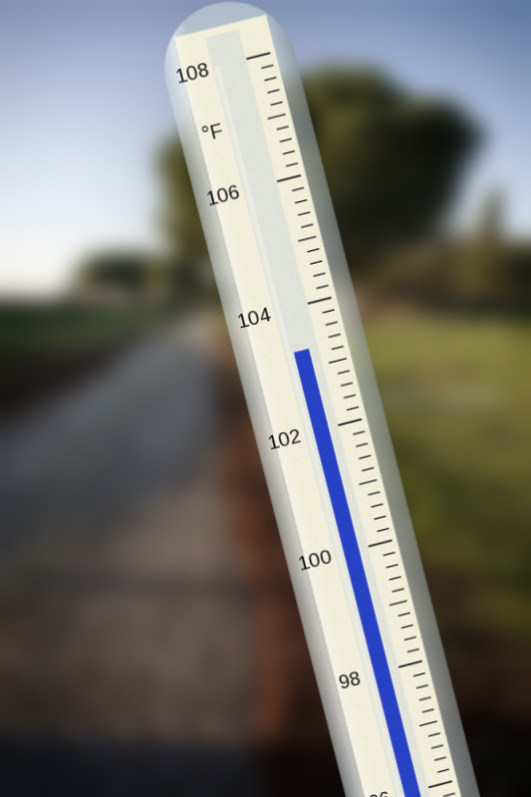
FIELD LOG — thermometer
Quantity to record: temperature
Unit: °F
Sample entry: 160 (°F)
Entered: 103.3 (°F)
